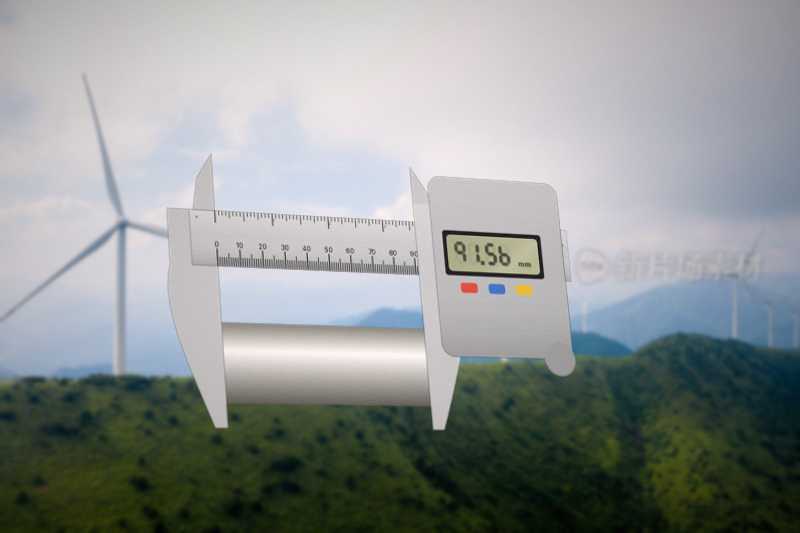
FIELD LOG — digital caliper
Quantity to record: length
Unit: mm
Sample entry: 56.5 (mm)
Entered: 91.56 (mm)
